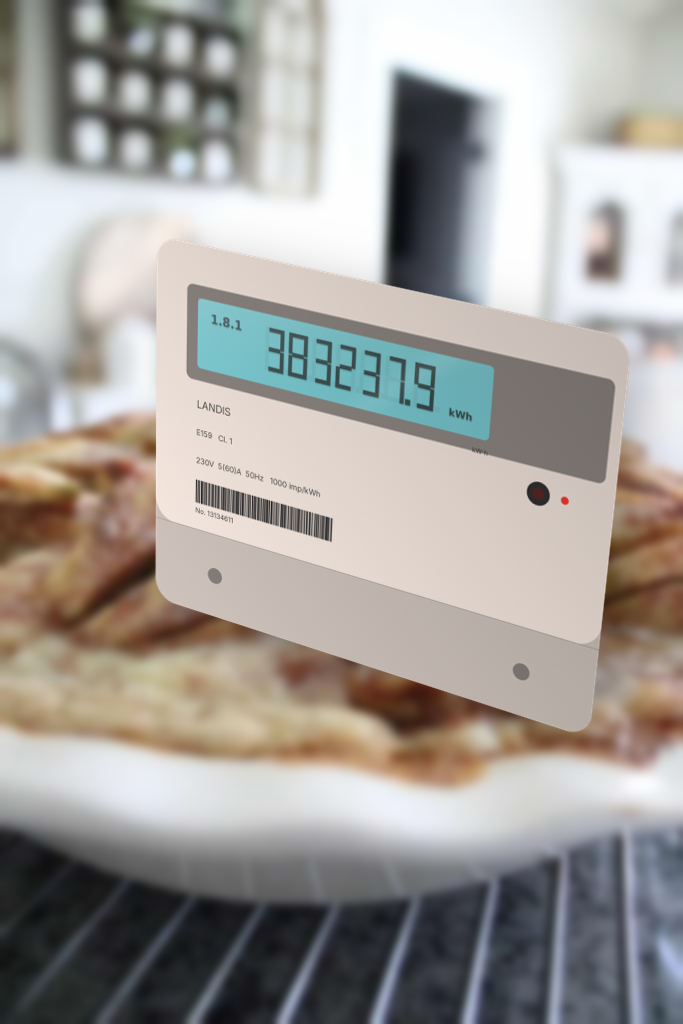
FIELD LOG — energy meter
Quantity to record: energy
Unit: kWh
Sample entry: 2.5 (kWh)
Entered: 383237.9 (kWh)
